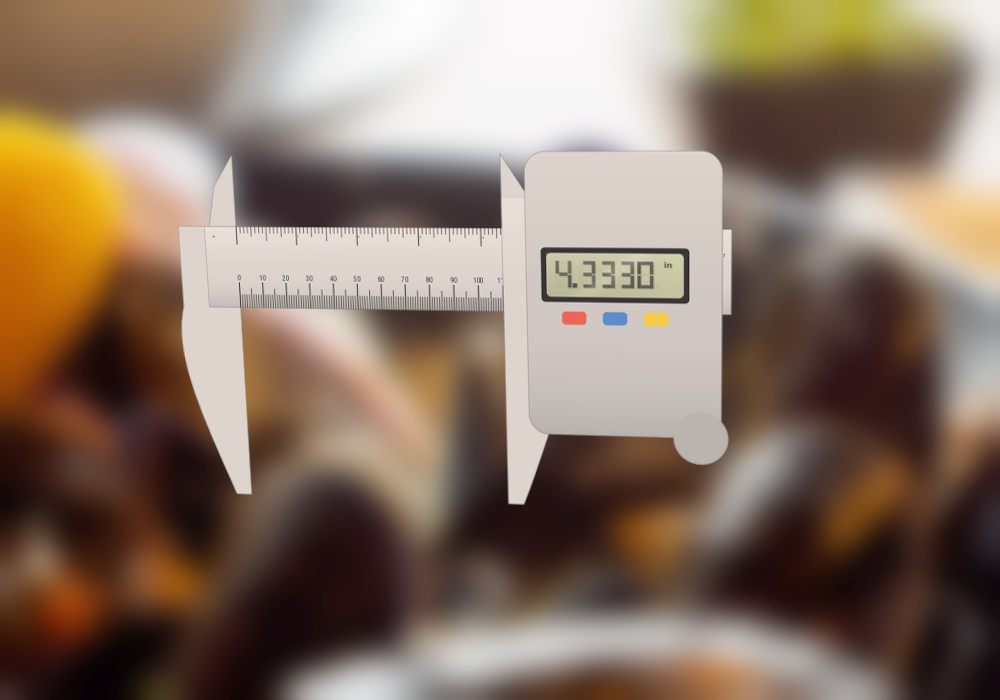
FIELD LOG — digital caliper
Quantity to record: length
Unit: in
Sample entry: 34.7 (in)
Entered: 4.3330 (in)
